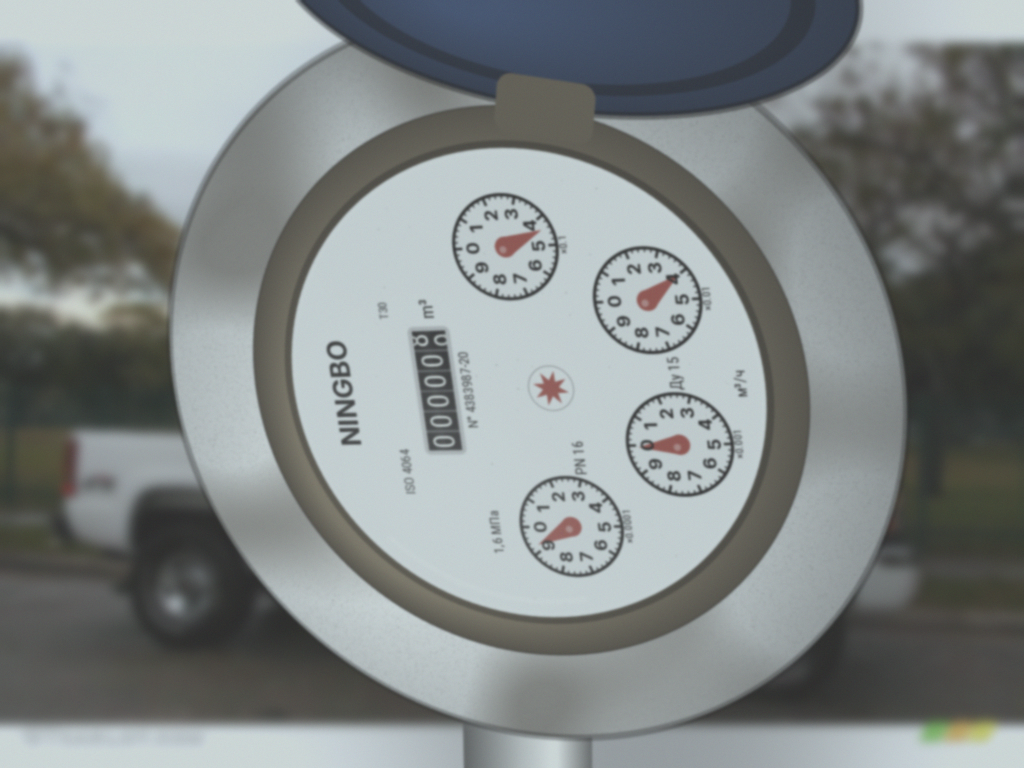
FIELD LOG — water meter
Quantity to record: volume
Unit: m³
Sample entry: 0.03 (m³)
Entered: 8.4399 (m³)
